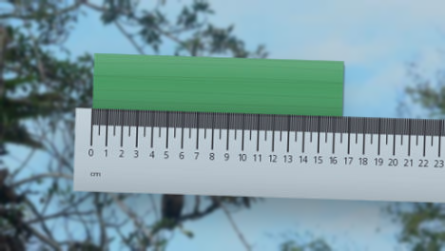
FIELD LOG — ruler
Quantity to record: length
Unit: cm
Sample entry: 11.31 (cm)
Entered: 16.5 (cm)
